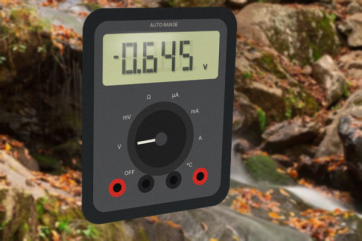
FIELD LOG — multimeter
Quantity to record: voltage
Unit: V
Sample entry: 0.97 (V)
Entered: -0.645 (V)
